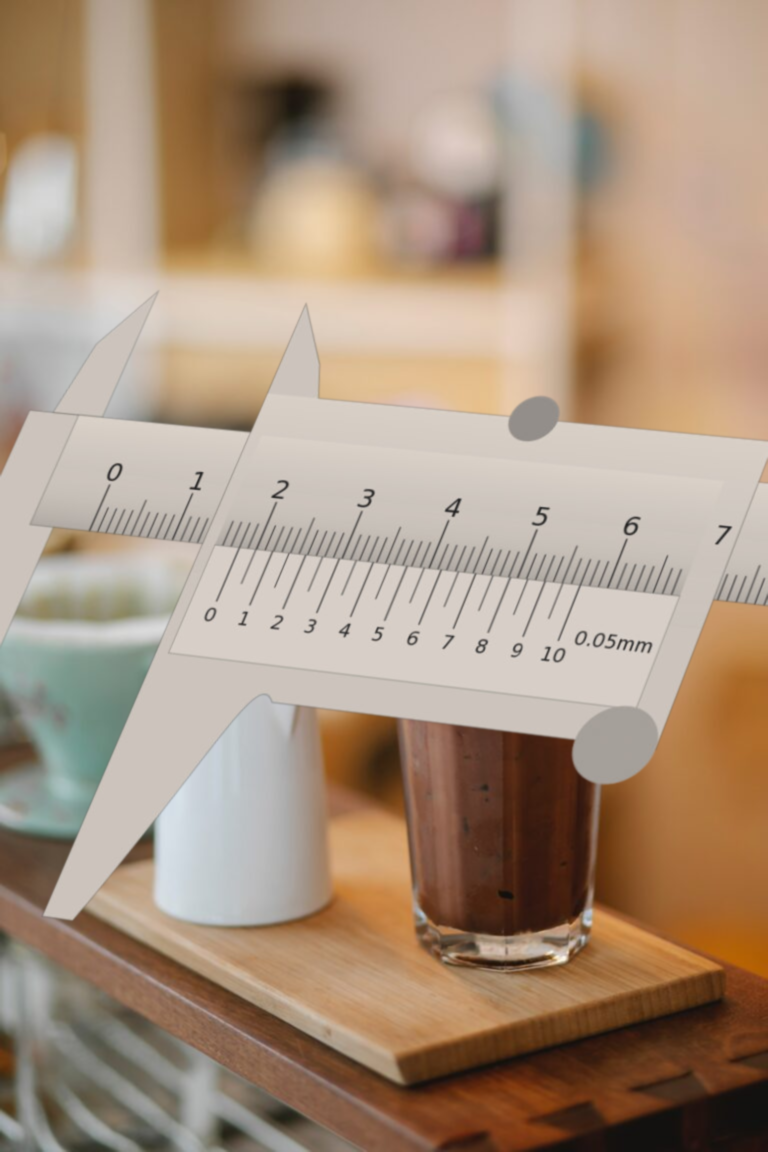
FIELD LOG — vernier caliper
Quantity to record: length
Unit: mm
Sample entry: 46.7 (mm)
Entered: 18.0 (mm)
